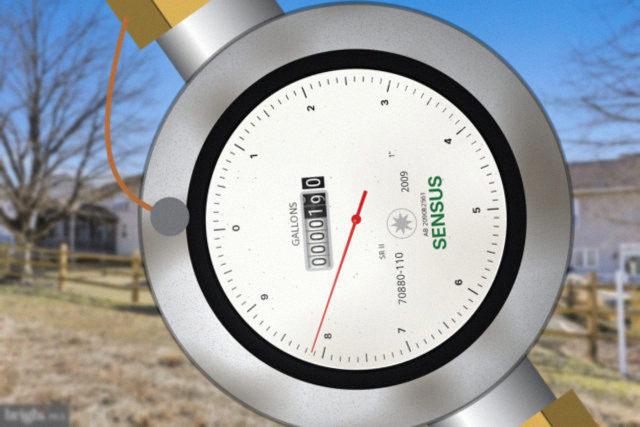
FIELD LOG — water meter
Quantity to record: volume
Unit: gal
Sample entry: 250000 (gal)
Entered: 188.1 (gal)
